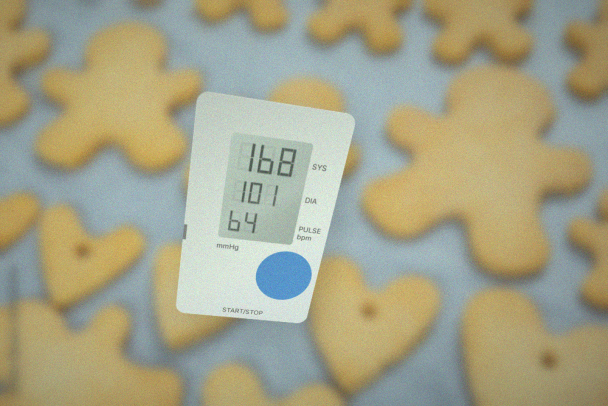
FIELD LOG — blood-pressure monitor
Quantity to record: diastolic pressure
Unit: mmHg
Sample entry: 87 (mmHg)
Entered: 101 (mmHg)
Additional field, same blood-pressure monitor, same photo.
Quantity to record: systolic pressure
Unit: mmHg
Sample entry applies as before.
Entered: 168 (mmHg)
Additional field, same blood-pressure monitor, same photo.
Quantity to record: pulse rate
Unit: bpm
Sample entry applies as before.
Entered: 64 (bpm)
